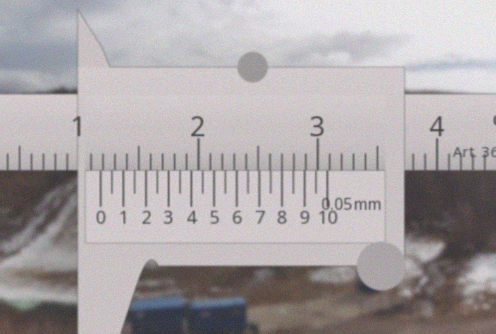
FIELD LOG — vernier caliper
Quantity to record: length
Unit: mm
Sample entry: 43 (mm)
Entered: 11.8 (mm)
